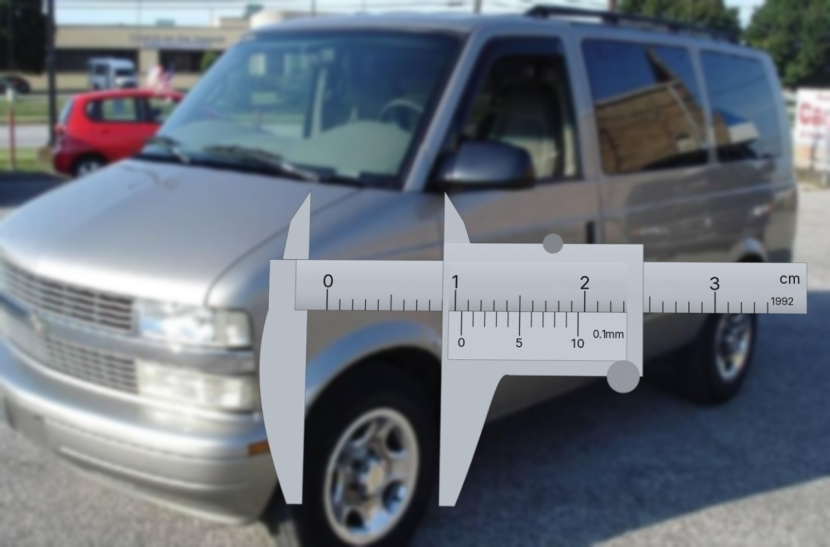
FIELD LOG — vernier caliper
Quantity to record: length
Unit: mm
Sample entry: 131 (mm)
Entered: 10.5 (mm)
